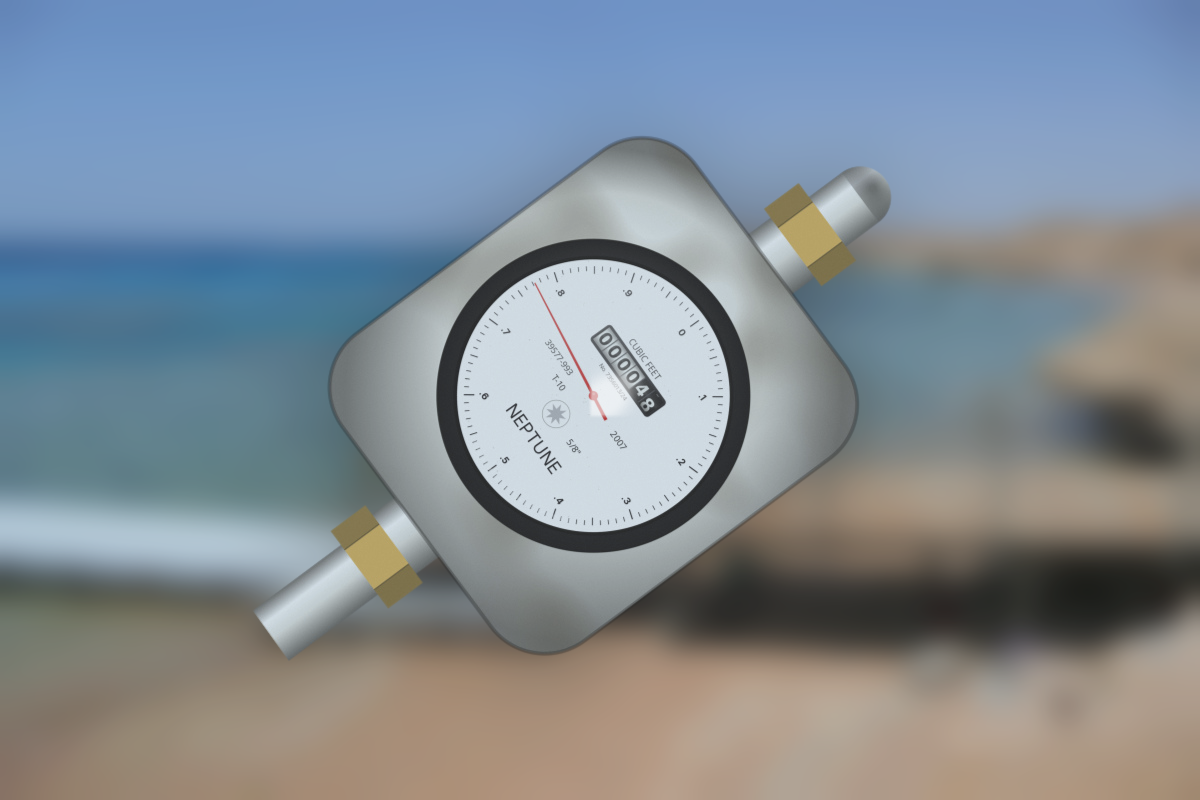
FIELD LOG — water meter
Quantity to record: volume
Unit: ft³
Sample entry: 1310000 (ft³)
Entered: 47.77 (ft³)
